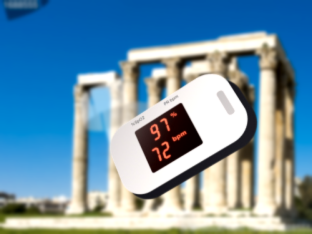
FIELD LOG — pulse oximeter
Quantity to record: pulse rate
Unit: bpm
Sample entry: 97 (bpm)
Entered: 72 (bpm)
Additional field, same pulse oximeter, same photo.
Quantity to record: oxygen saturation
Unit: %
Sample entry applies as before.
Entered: 97 (%)
